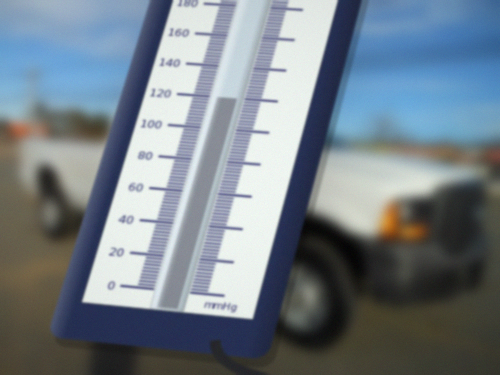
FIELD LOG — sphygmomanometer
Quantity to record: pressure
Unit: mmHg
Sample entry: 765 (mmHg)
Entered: 120 (mmHg)
